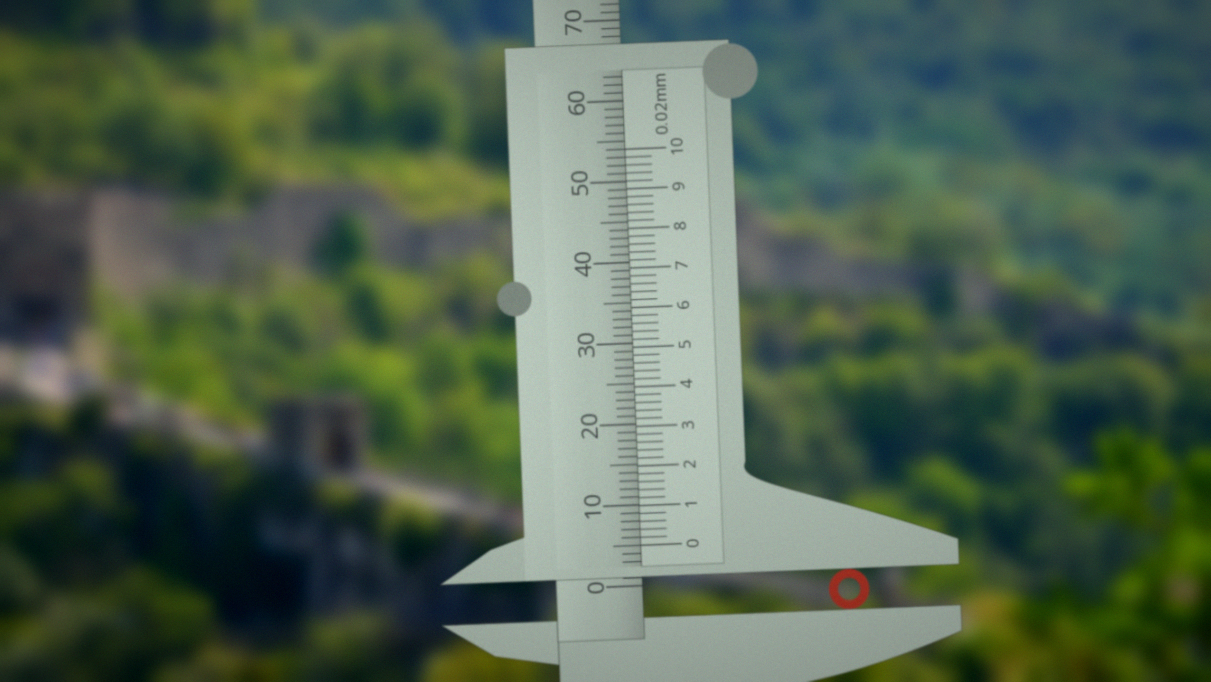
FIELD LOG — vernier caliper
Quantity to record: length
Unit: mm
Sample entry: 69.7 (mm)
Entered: 5.0 (mm)
